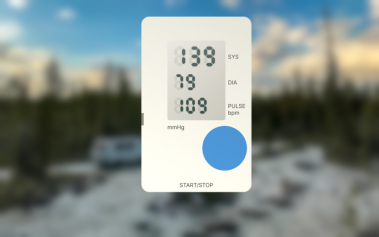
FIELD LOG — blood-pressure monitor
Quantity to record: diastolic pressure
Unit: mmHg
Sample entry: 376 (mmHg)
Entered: 79 (mmHg)
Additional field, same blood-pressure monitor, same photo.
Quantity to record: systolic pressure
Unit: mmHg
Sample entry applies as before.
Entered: 139 (mmHg)
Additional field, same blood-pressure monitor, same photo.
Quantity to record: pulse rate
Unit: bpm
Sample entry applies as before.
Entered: 109 (bpm)
